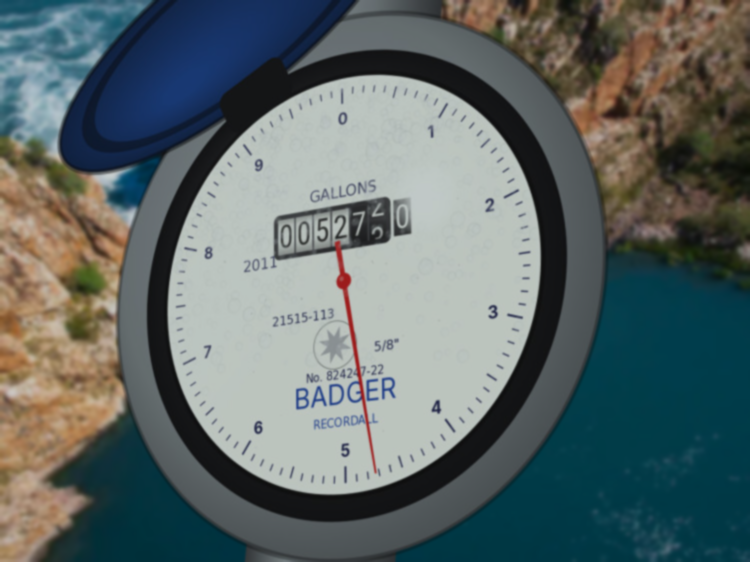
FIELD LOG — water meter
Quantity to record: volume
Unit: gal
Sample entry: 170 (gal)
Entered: 52724.7 (gal)
